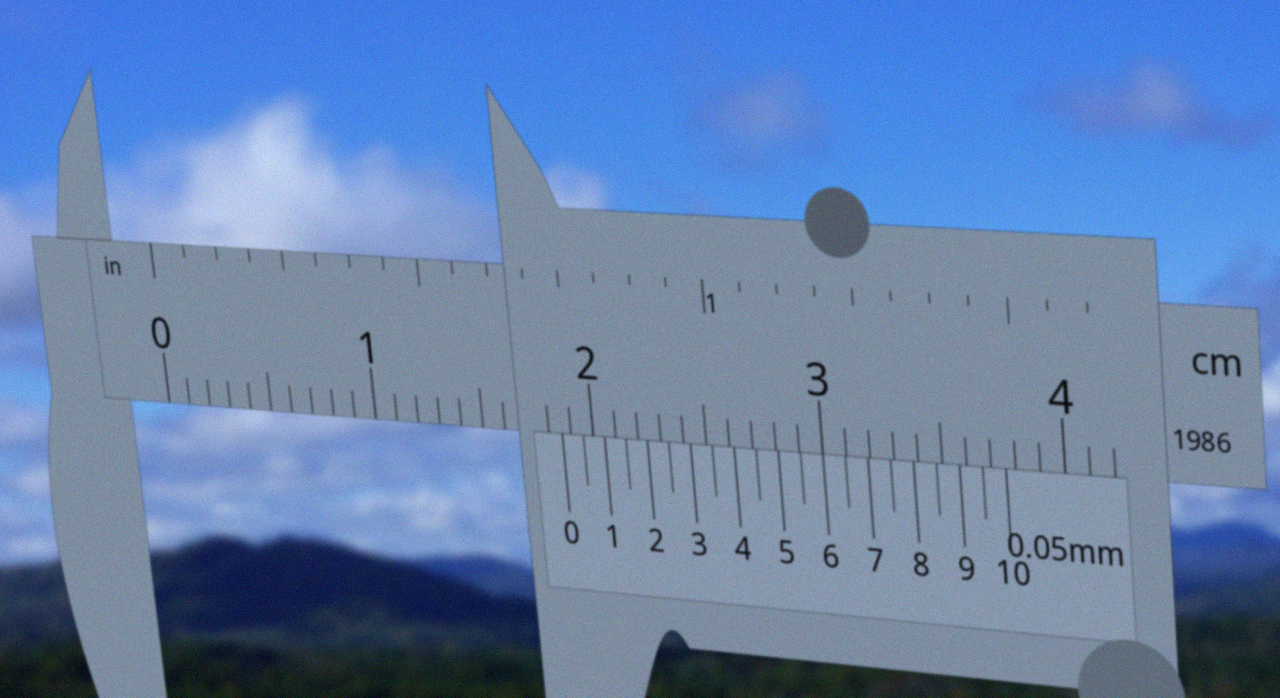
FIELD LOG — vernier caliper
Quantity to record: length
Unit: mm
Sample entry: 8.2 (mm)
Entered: 18.6 (mm)
